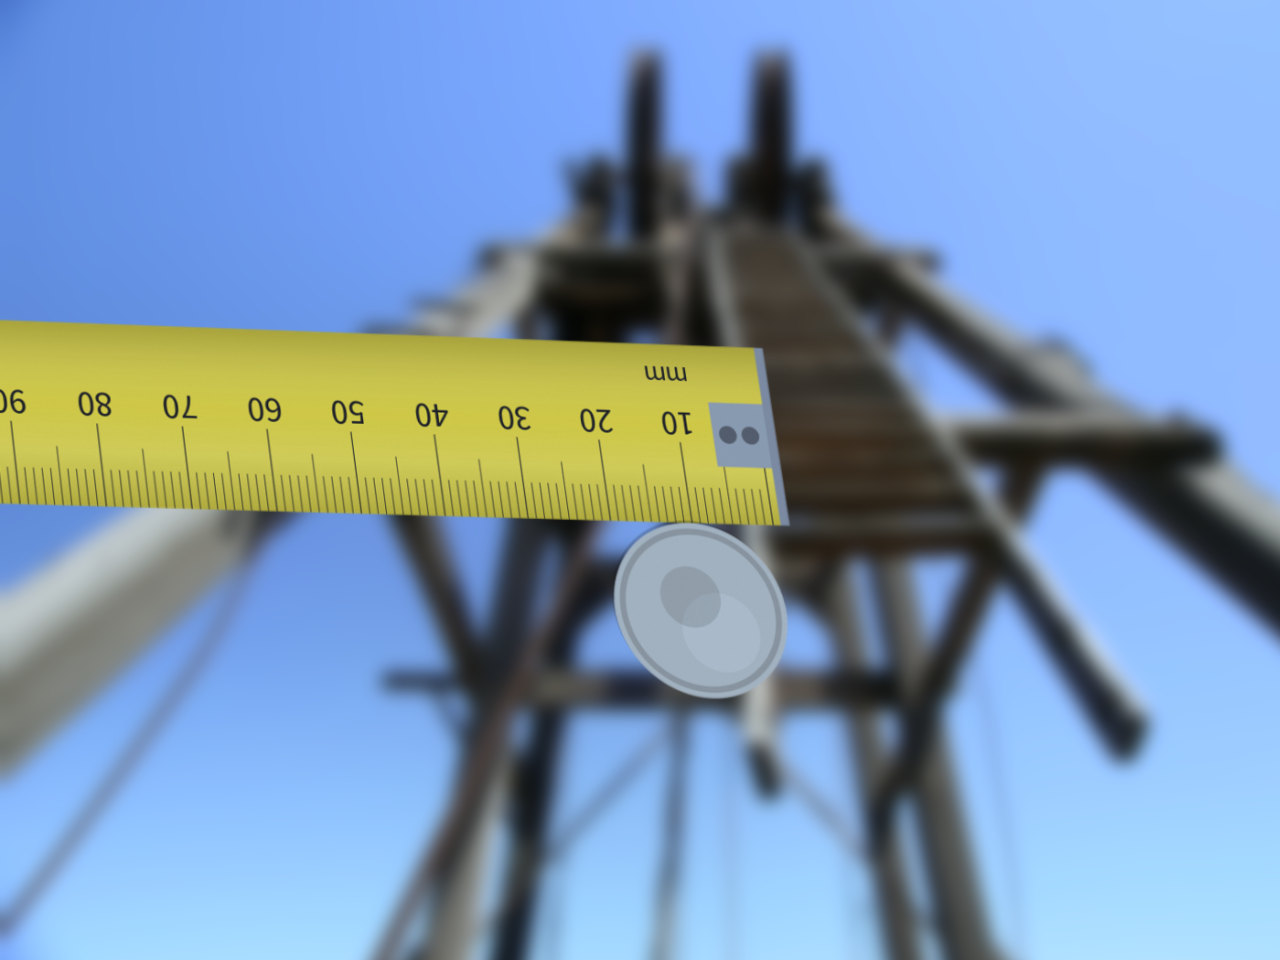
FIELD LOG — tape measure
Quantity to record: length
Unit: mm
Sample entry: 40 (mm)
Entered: 21 (mm)
